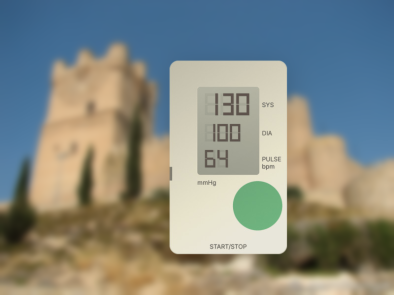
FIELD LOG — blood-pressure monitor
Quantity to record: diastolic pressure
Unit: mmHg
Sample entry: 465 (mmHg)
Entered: 100 (mmHg)
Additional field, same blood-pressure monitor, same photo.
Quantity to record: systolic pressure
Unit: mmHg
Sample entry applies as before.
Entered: 130 (mmHg)
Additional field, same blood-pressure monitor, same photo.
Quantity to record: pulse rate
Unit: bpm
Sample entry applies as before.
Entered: 64 (bpm)
